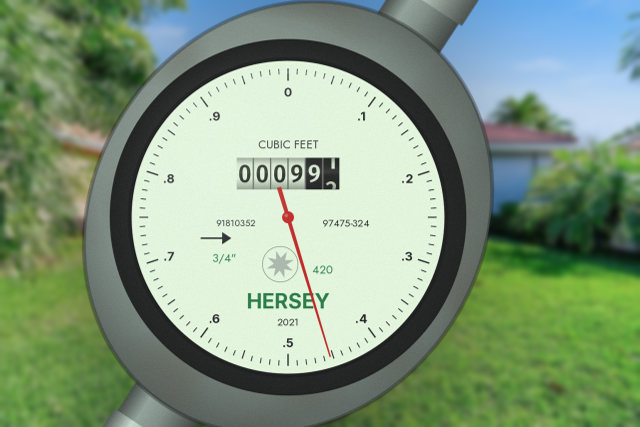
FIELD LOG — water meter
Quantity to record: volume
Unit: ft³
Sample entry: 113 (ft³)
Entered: 991.45 (ft³)
